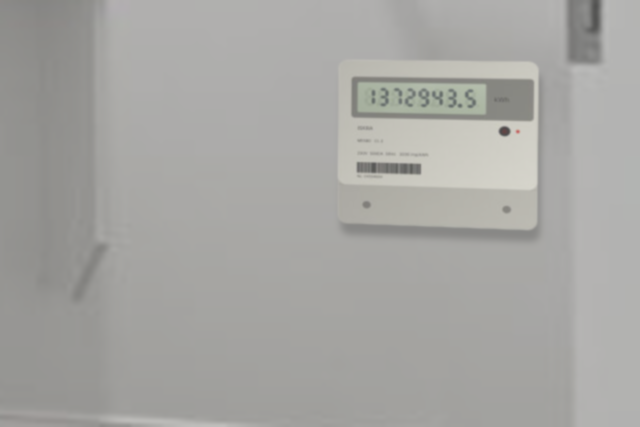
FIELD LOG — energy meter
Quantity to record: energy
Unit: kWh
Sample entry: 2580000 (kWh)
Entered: 1372943.5 (kWh)
